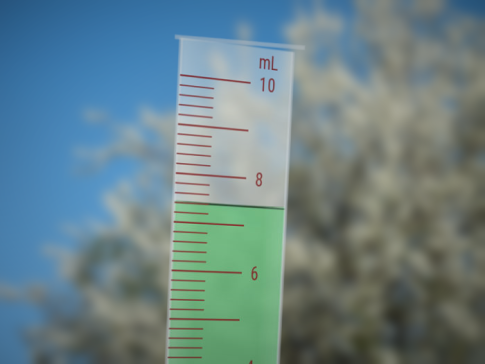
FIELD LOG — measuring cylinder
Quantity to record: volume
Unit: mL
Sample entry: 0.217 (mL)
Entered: 7.4 (mL)
